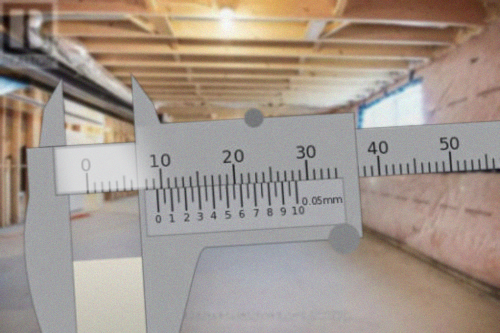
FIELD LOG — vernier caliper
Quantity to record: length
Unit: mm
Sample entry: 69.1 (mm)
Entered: 9.4 (mm)
